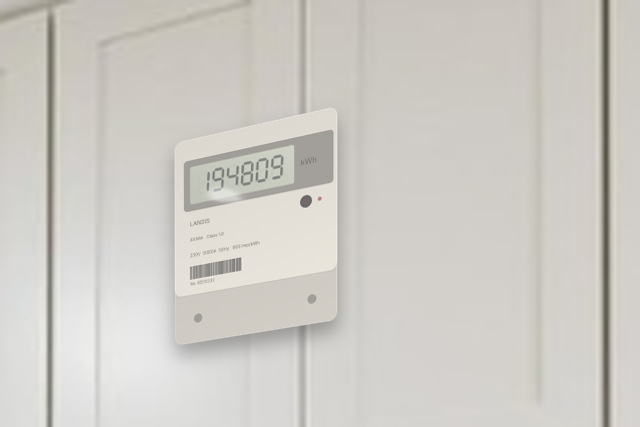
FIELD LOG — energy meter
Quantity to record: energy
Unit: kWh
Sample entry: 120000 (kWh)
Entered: 194809 (kWh)
